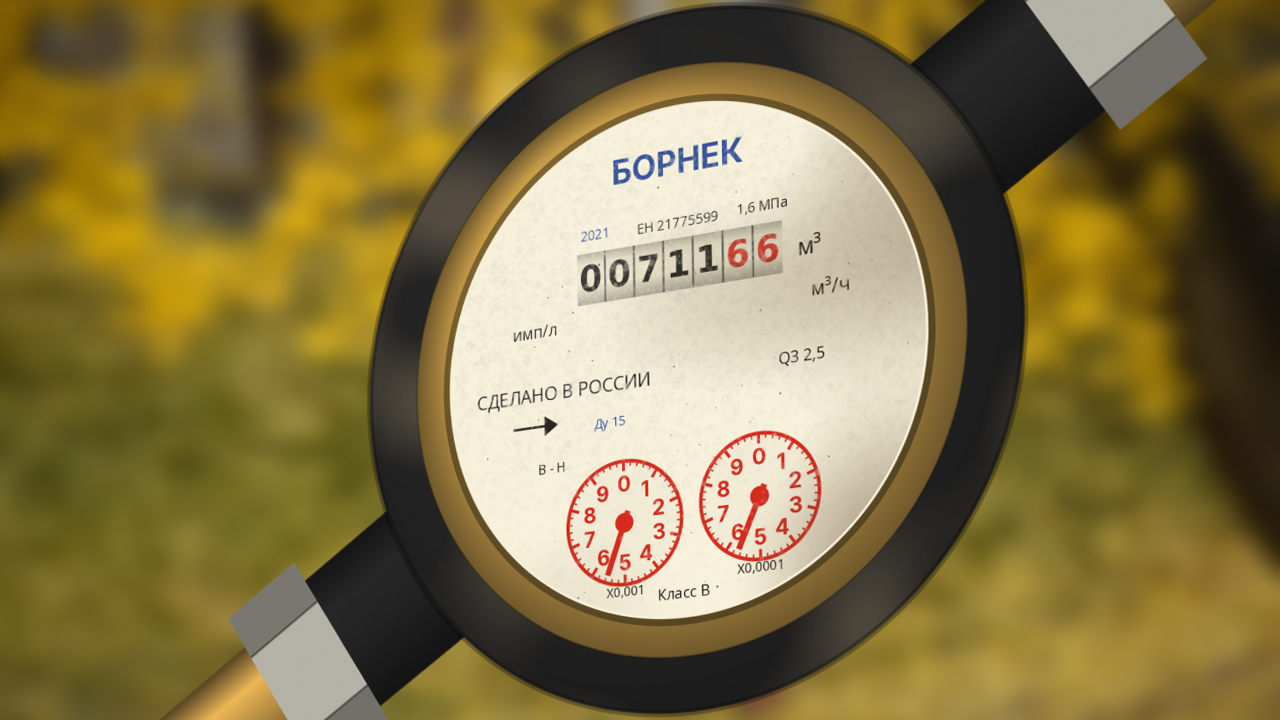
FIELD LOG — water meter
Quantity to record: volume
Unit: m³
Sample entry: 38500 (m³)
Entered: 711.6655 (m³)
